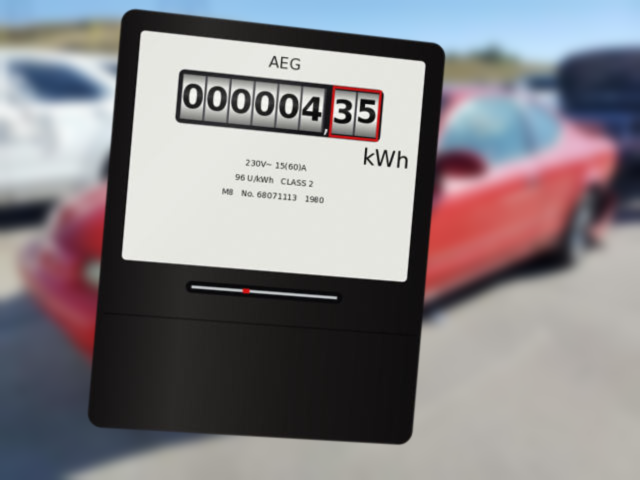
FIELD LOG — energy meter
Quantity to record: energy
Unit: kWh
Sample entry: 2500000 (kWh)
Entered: 4.35 (kWh)
